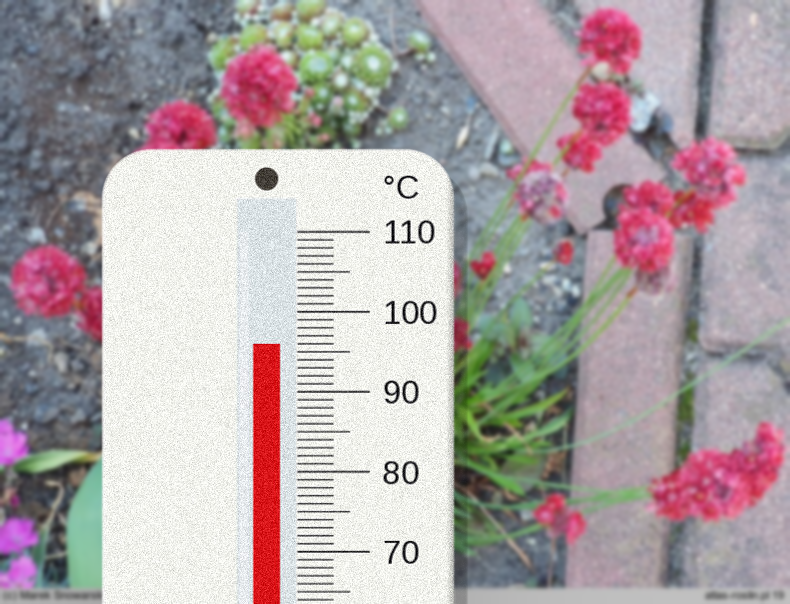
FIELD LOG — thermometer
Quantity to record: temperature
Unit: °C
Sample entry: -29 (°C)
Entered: 96 (°C)
